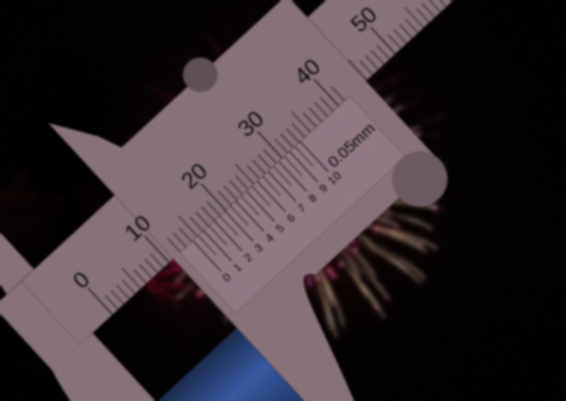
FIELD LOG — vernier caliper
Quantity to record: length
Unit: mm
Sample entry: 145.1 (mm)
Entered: 14.2 (mm)
